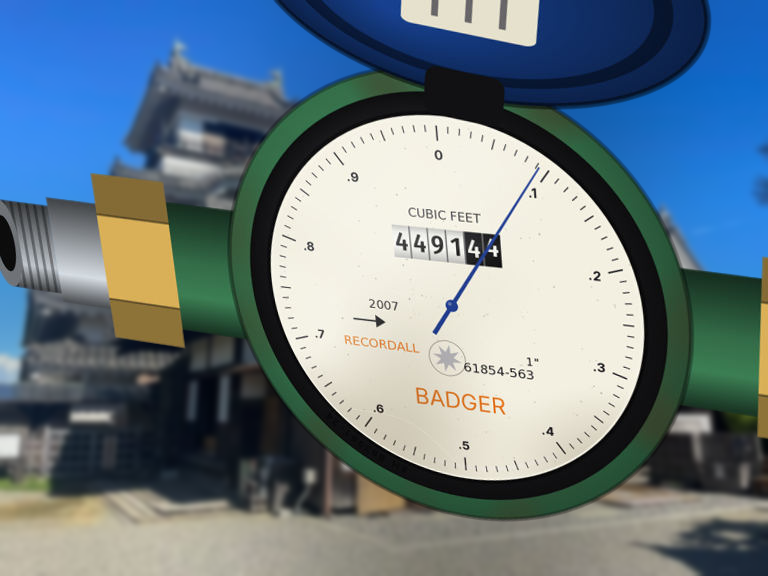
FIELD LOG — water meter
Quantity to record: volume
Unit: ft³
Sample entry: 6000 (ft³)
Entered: 449144.09 (ft³)
